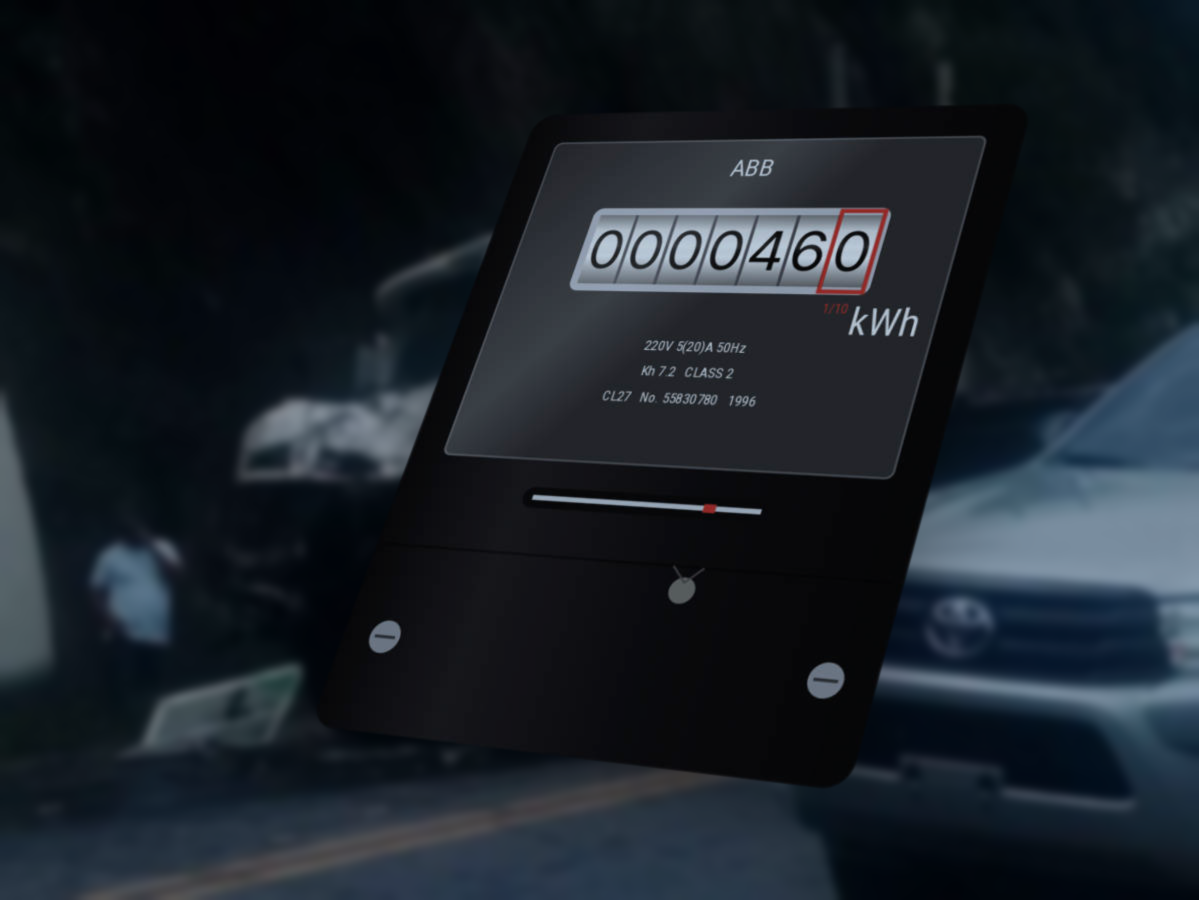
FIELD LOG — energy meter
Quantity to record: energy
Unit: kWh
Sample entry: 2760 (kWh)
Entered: 46.0 (kWh)
